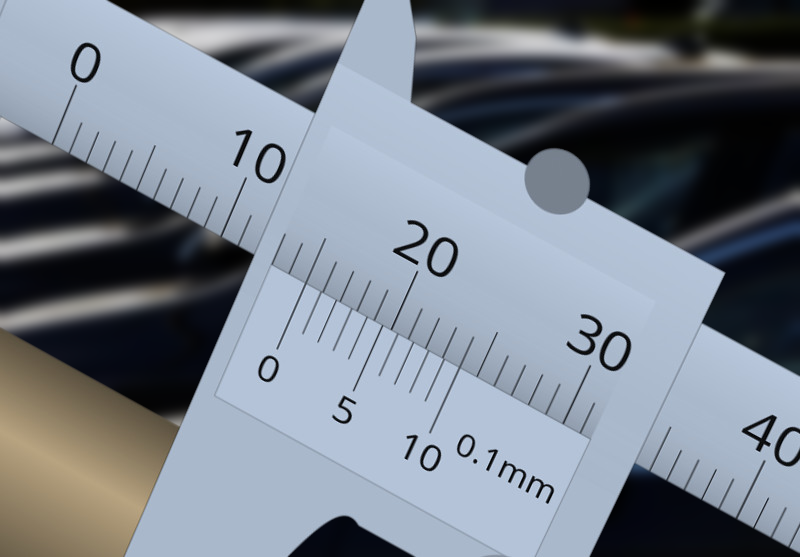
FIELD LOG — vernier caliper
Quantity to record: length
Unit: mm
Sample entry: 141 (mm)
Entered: 15.0 (mm)
